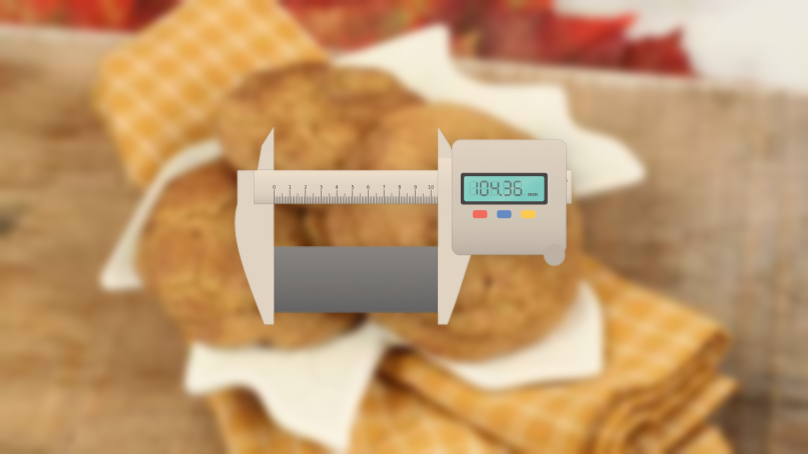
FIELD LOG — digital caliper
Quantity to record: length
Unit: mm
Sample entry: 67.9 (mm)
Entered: 104.36 (mm)
